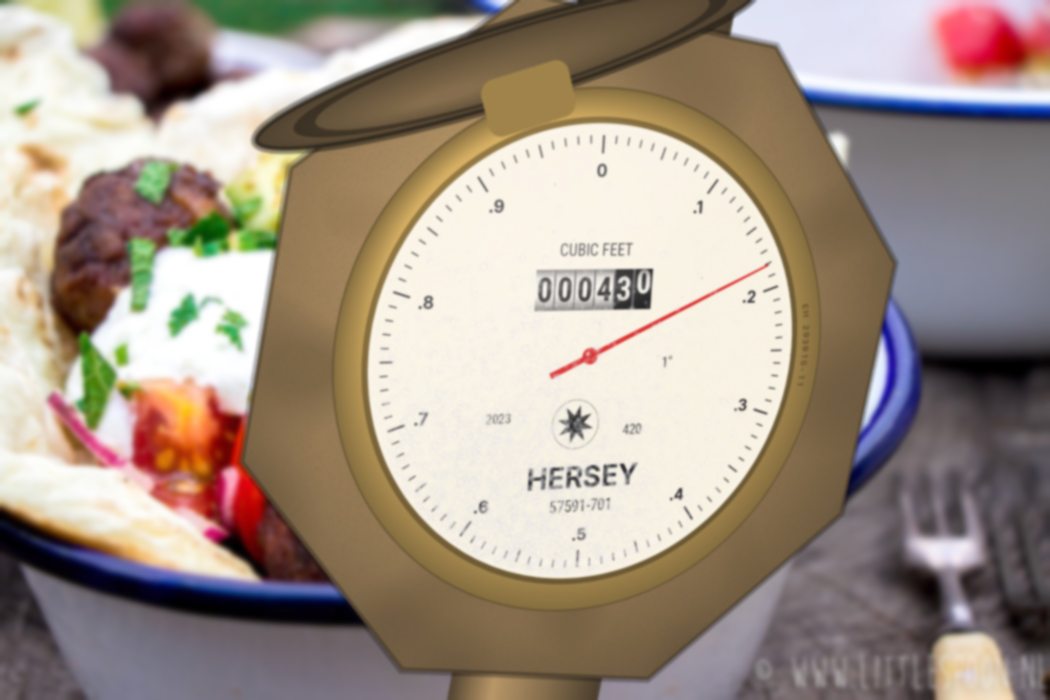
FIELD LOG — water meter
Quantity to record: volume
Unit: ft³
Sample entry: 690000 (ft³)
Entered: 430.18 (ft³)
